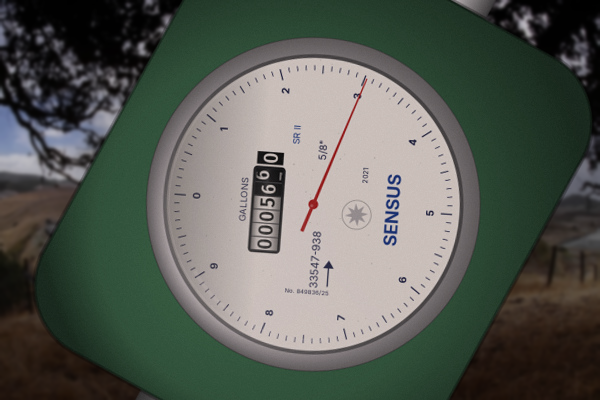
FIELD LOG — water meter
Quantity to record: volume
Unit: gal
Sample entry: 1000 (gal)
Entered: 5663.0 (gal)
